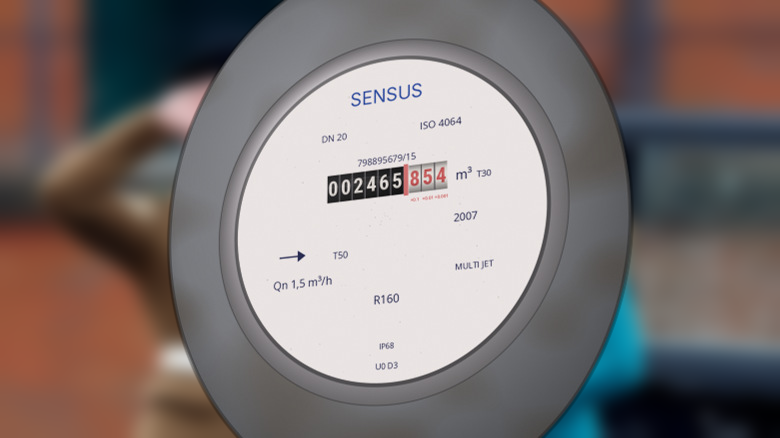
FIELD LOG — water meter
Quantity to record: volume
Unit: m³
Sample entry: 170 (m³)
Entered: 2465.854 (m³)
